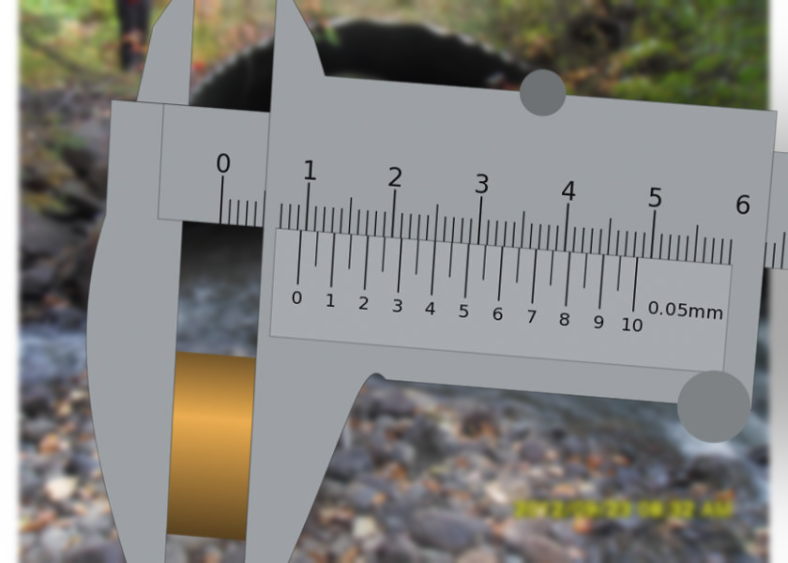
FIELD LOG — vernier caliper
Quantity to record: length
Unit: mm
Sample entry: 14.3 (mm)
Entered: 9.4 (mm)
